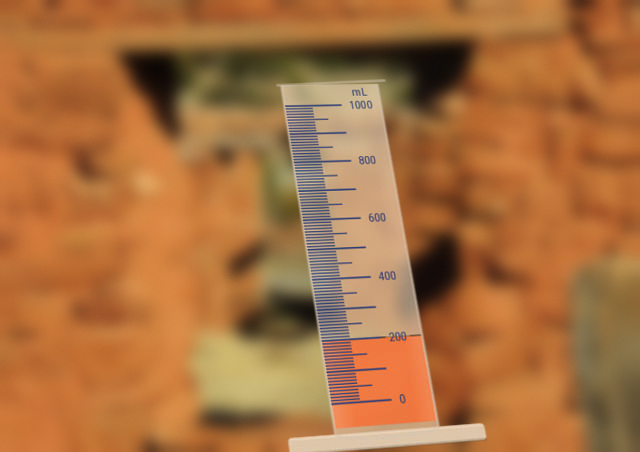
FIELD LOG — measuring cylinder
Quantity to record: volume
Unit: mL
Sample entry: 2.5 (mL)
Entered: 200 (mL)
